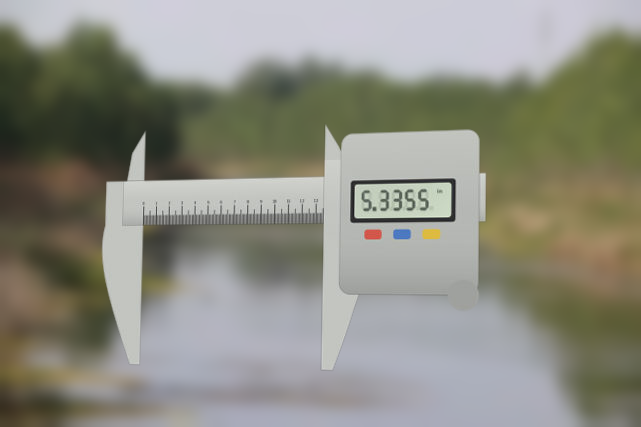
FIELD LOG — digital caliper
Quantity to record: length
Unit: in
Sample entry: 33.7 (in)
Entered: 5.3355 (in)
